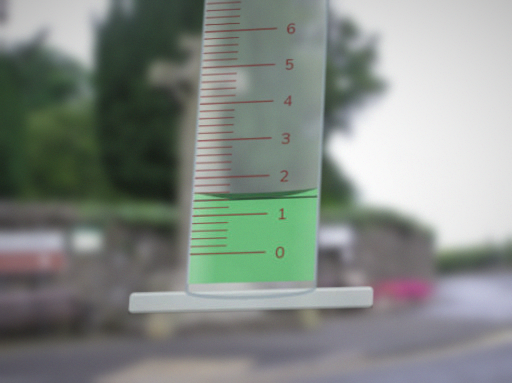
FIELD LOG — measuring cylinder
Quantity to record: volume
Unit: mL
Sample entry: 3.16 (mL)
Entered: 1.4 (mL)
